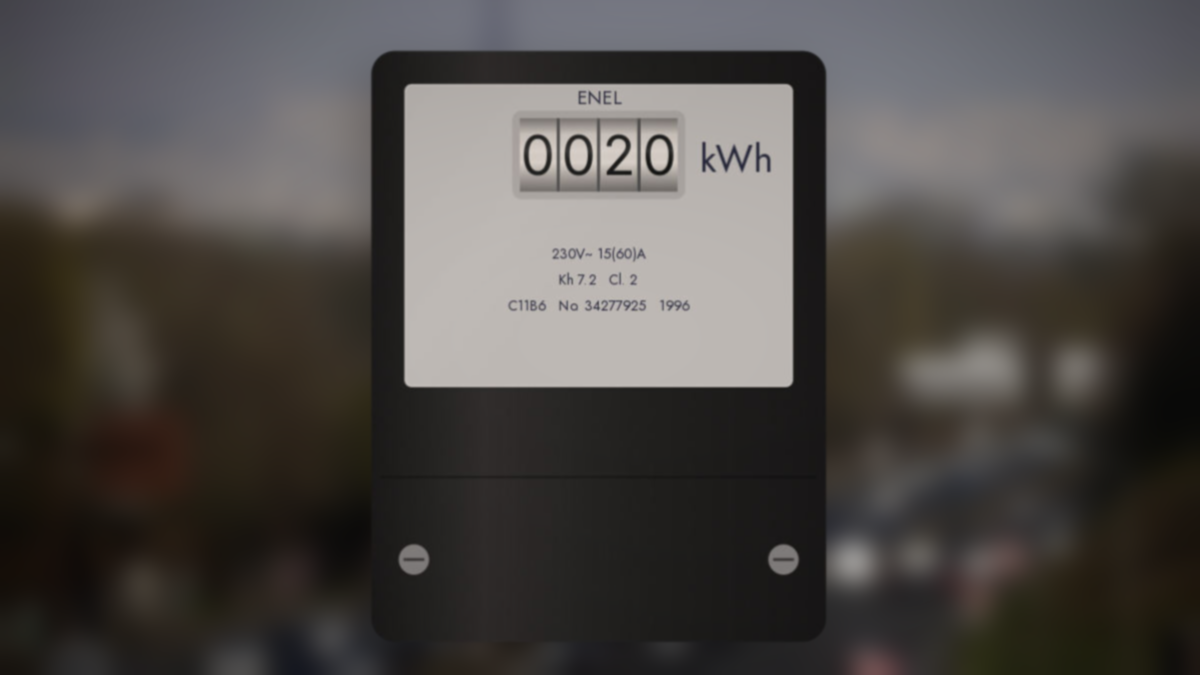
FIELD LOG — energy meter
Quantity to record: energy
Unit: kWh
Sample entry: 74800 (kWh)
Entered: 20 (kWh)
